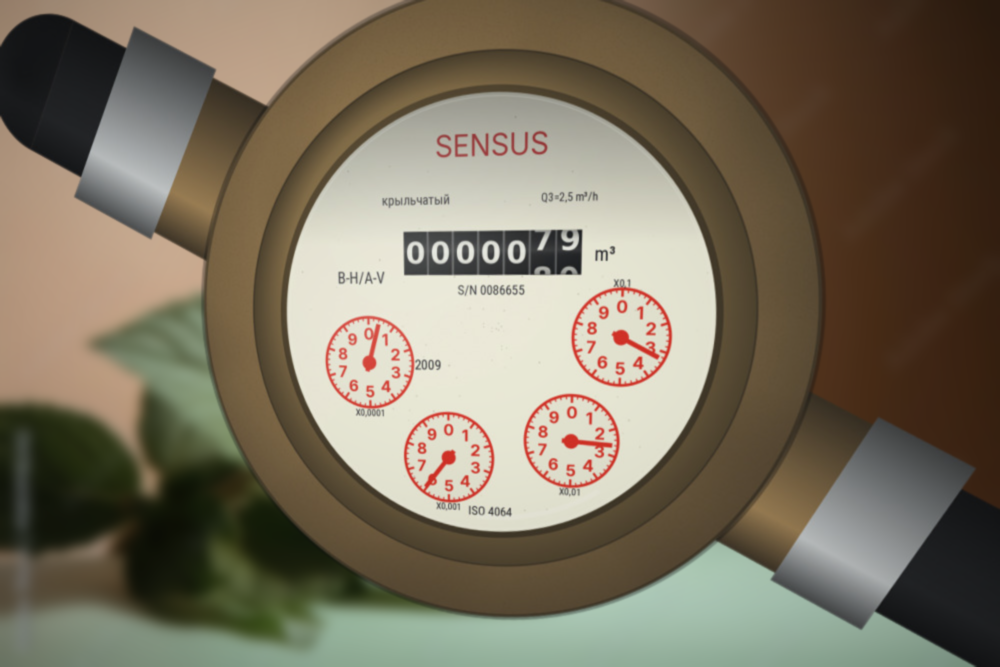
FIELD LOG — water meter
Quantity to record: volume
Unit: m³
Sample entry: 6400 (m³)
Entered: 79.3260 (m³)
